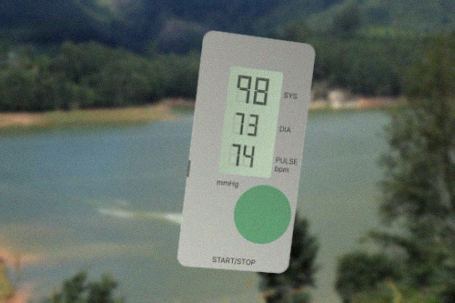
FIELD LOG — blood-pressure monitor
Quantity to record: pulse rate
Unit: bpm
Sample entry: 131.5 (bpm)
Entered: 74 (bpm)
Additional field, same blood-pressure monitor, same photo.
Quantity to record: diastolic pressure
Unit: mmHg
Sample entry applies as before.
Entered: 73 (mmHg)
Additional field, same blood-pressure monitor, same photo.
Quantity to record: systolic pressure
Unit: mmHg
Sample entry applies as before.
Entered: 98 (mmHg)
